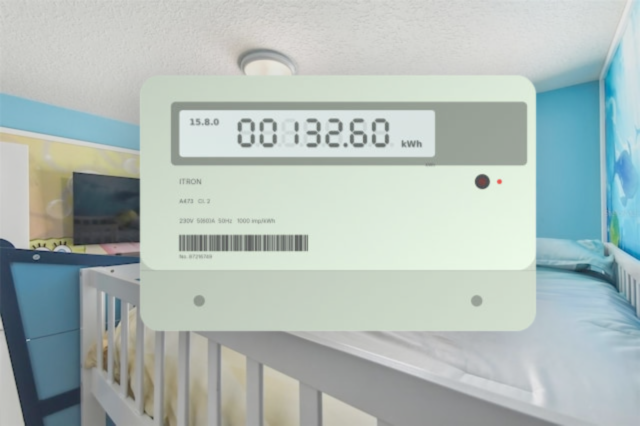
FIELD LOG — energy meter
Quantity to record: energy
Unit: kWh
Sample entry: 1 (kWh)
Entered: 132.60 (kWh)
